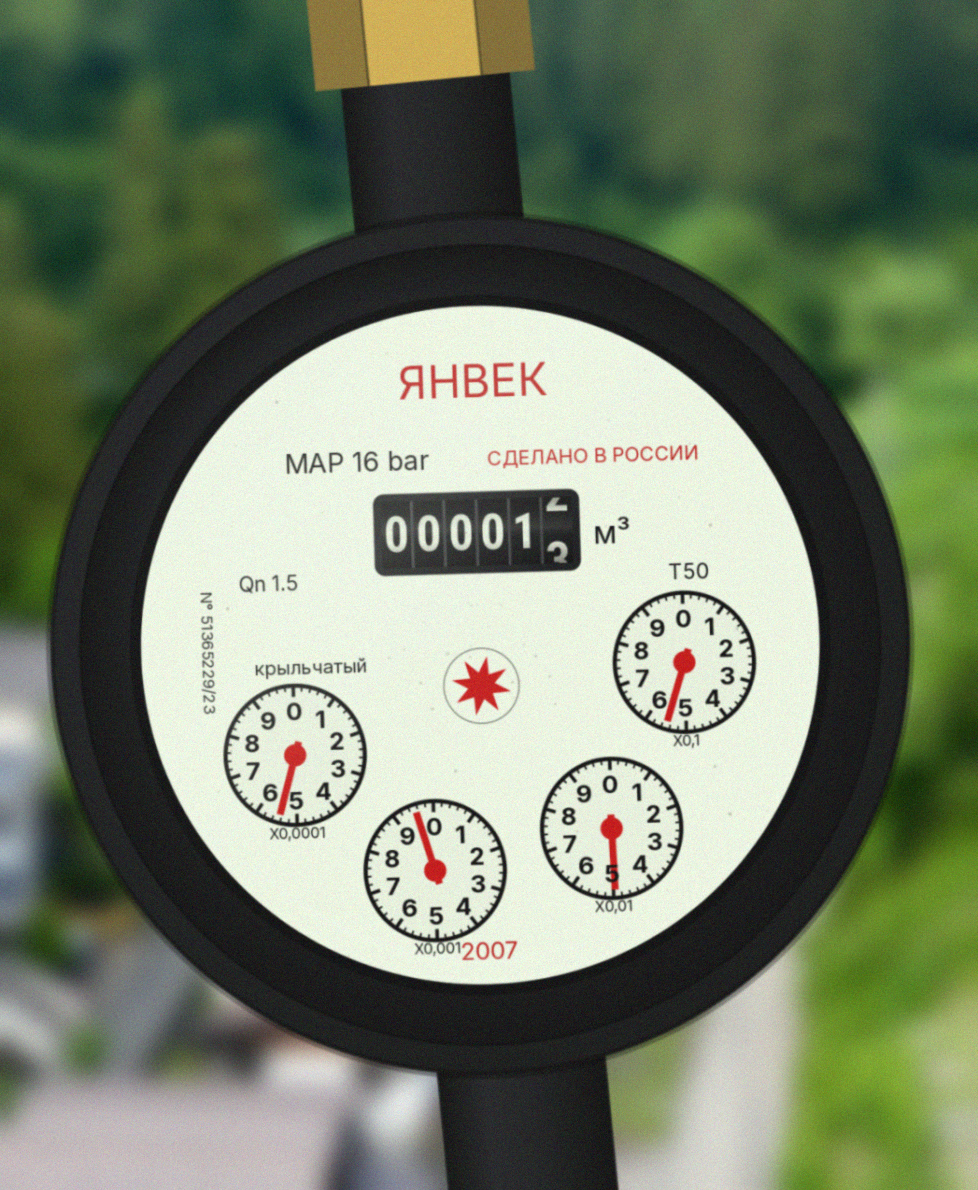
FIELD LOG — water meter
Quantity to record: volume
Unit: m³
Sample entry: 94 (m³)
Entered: 12.5495 (m³)
